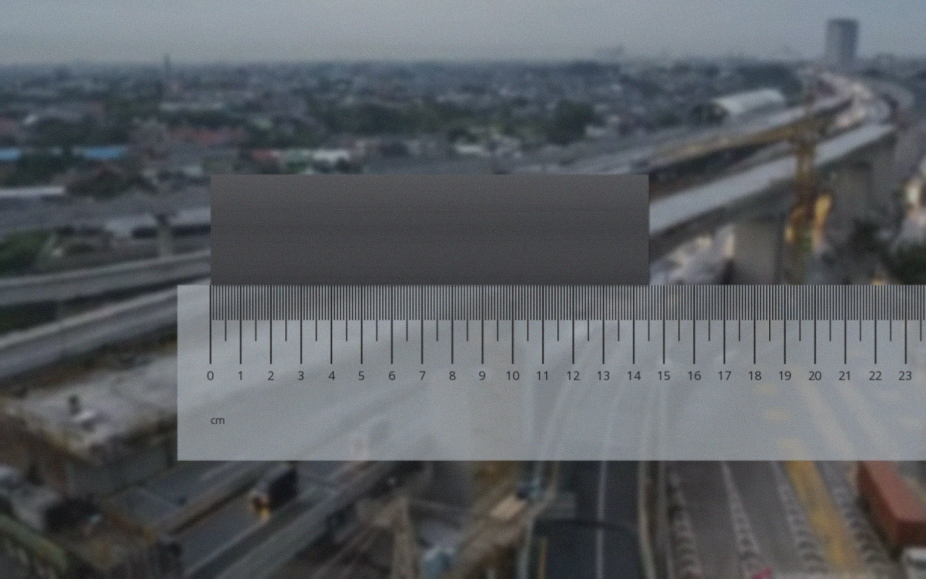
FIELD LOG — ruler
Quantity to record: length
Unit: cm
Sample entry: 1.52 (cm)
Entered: 14.5 (cm)
